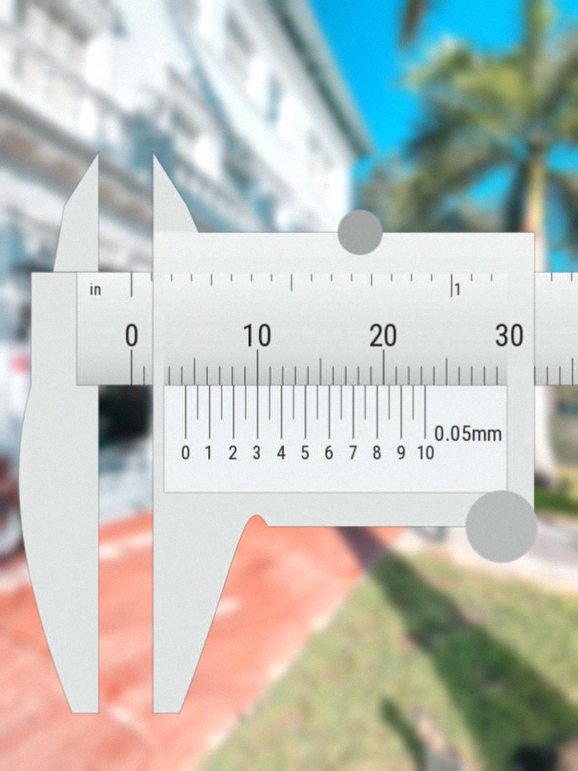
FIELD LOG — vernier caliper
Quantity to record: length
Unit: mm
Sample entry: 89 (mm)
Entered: 4.3 (mm)
